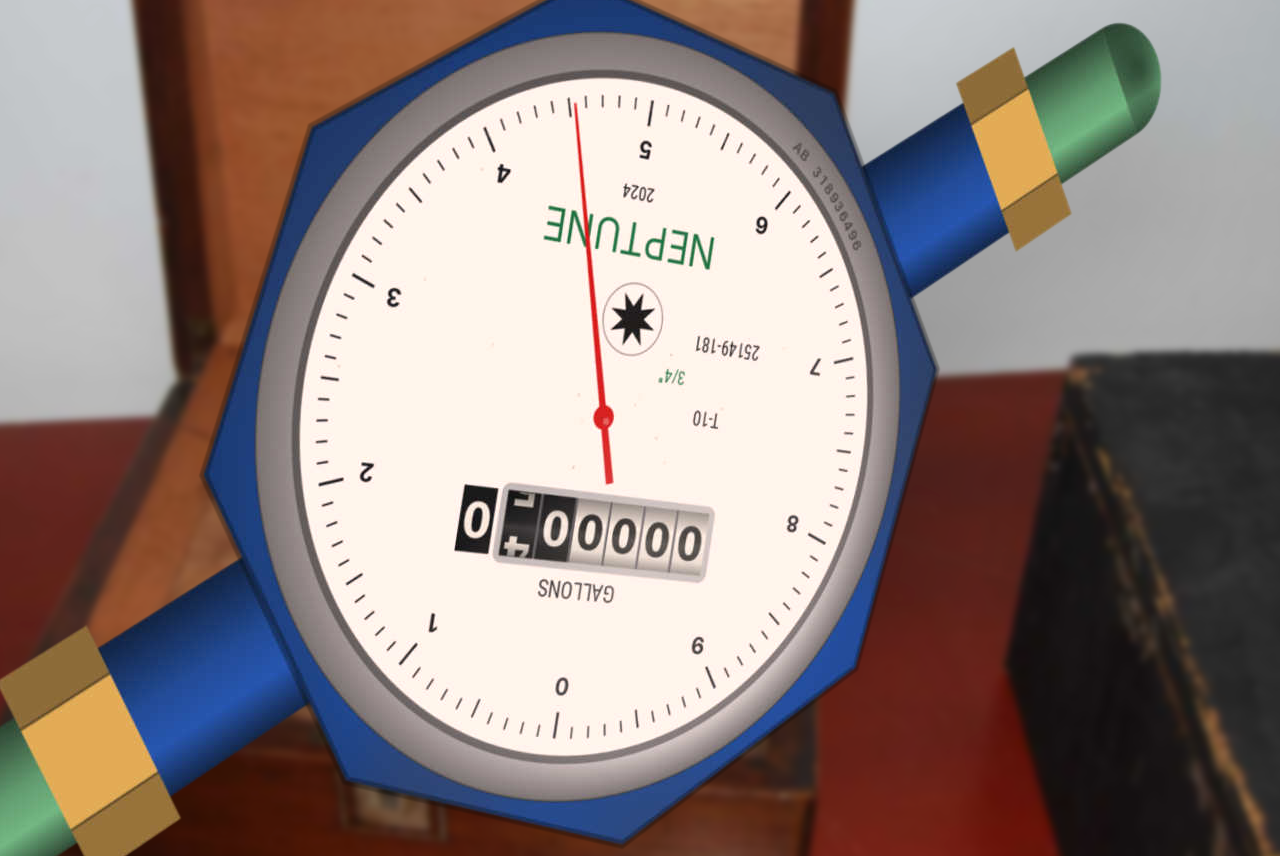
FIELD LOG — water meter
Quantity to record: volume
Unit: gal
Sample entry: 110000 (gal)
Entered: 44.5 (gal)
